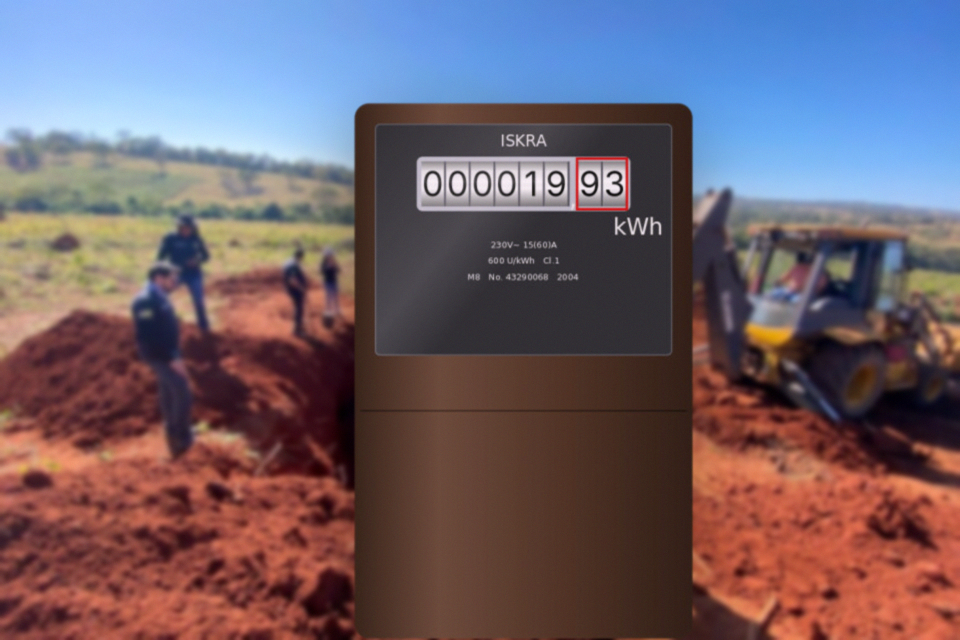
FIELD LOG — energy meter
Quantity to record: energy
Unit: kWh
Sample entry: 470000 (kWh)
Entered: 19.93 (kWh)
